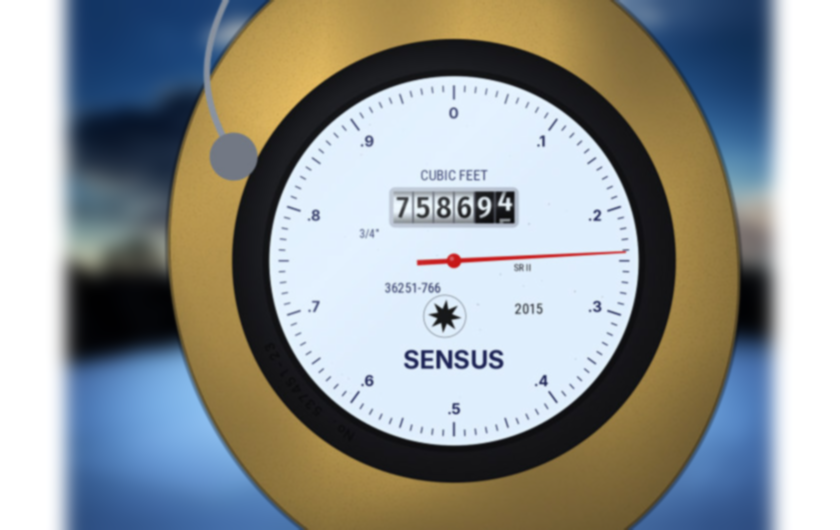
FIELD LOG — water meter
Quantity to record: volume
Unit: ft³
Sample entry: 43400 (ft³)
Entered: 758694.24 (ft³)
